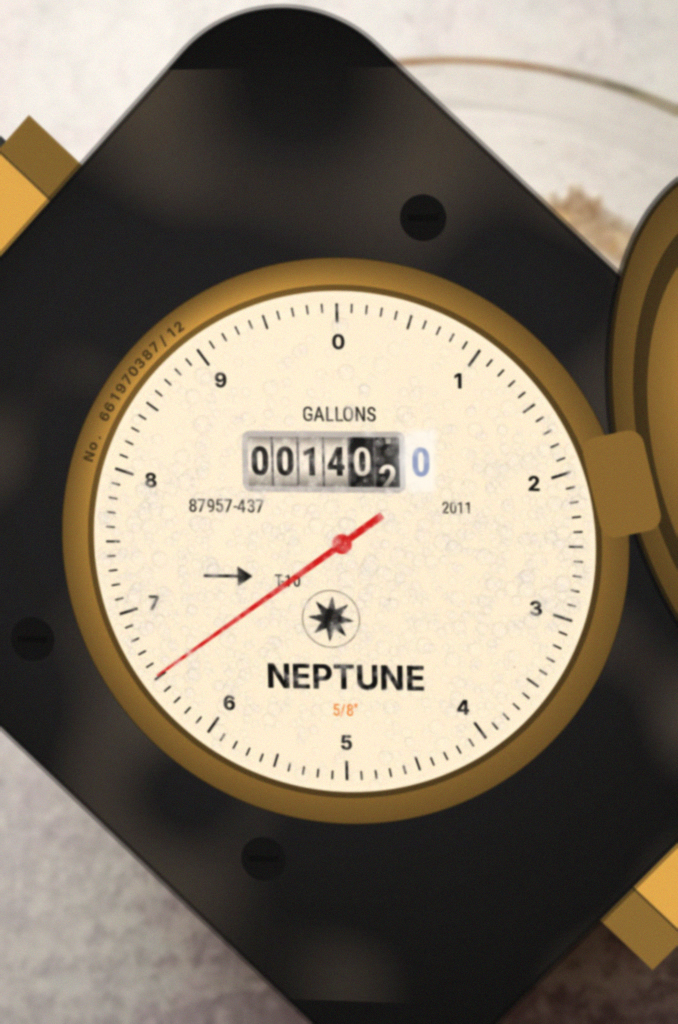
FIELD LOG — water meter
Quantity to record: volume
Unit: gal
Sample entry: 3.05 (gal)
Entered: 14016.5 (gal)
